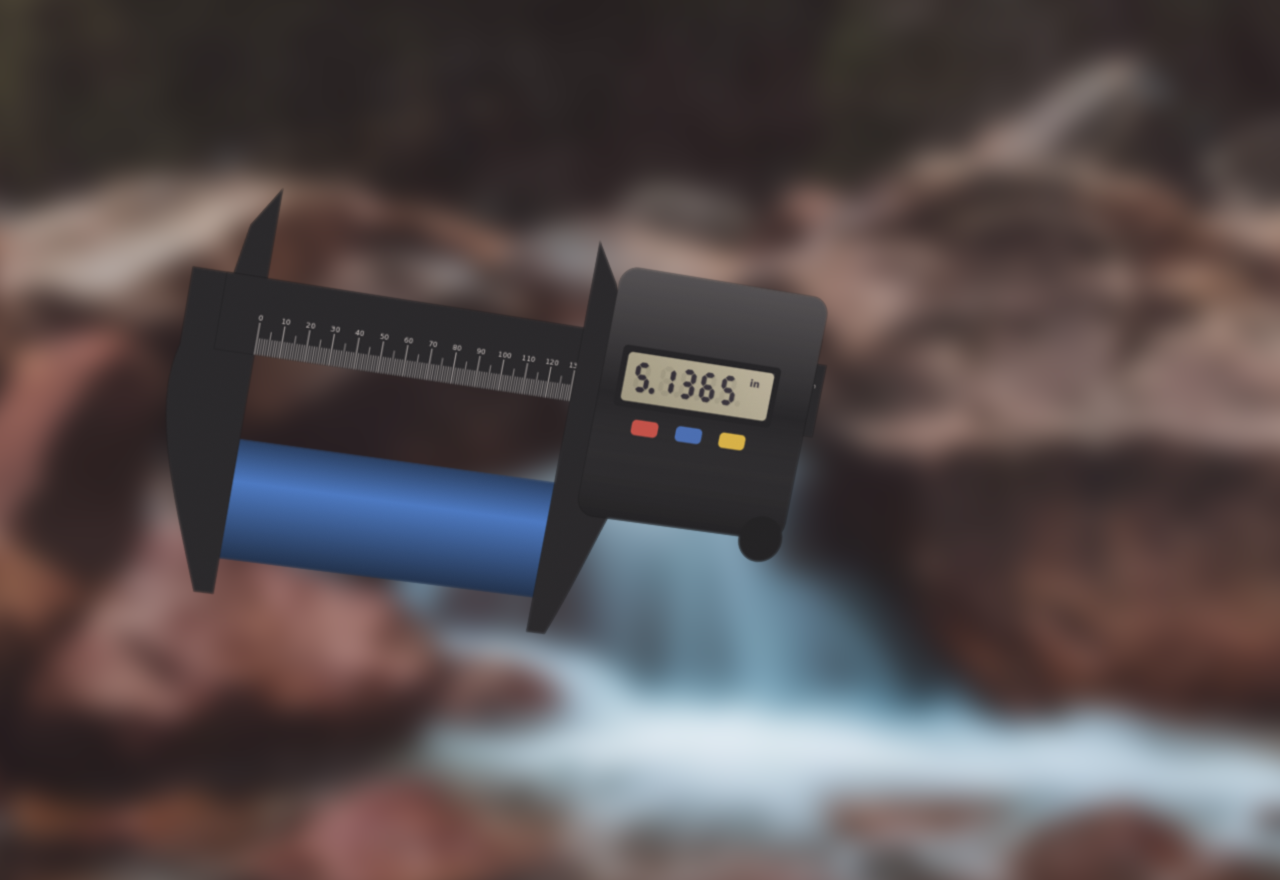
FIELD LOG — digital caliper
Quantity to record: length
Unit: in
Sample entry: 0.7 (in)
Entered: 5.1365 (in)
